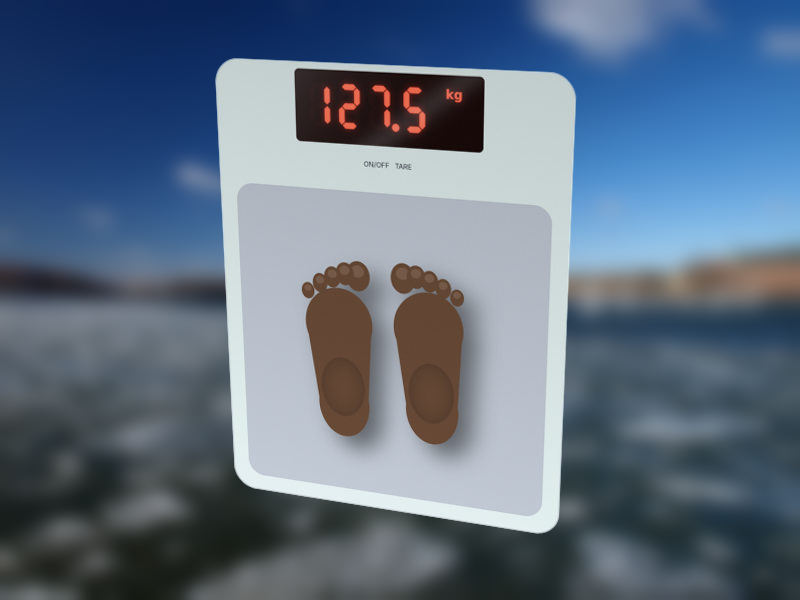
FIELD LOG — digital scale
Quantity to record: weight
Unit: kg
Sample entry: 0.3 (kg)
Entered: 127.5 (kg)
